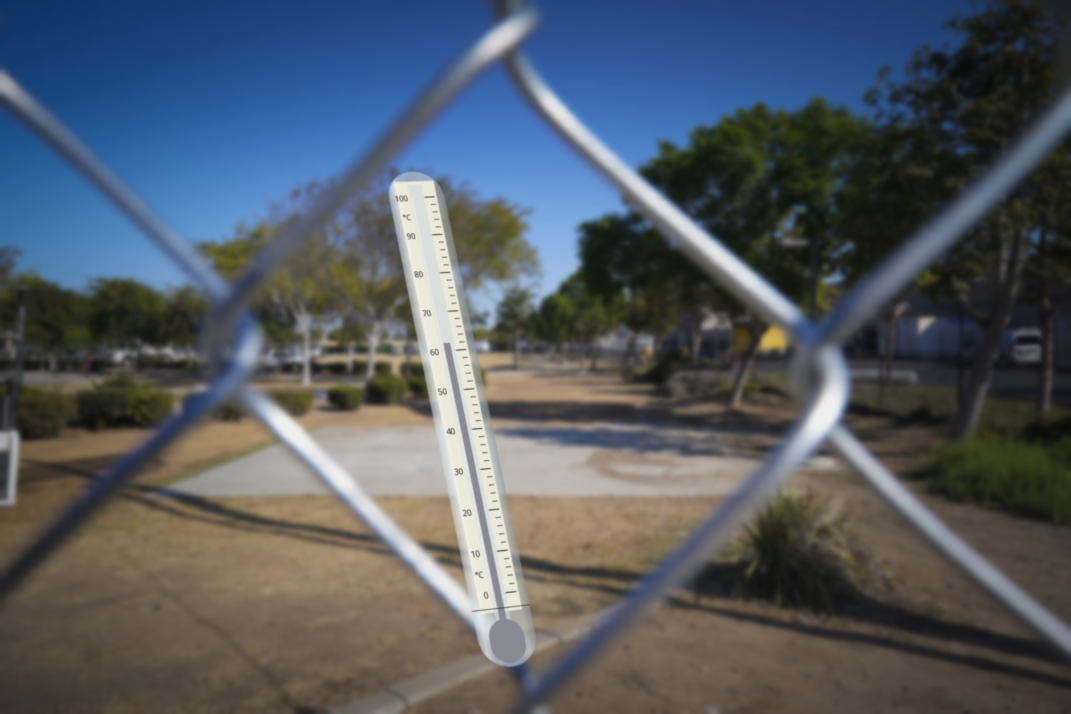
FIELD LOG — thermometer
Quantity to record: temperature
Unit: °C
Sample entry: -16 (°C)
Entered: 62 (°C)
